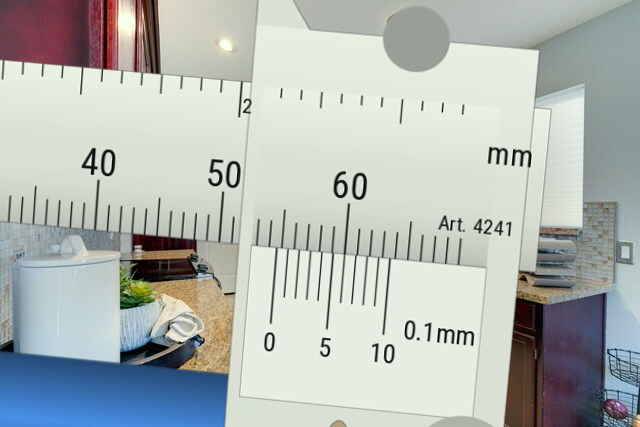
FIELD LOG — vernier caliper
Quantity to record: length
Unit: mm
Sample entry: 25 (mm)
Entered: 54.6 (mm)
